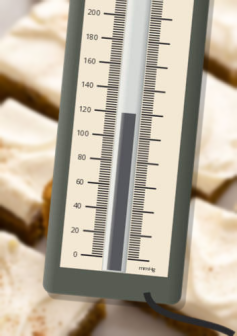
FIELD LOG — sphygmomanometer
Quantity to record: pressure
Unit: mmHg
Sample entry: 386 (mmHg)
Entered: 120 (mmHg)
